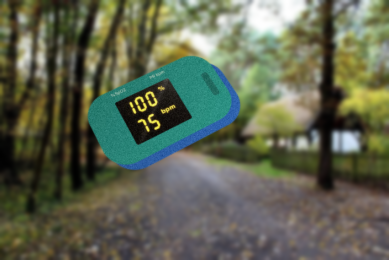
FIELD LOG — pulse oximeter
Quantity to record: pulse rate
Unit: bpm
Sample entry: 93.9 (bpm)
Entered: 75 (bpm)
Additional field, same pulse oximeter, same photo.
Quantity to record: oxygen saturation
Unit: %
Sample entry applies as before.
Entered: 100 (%)
